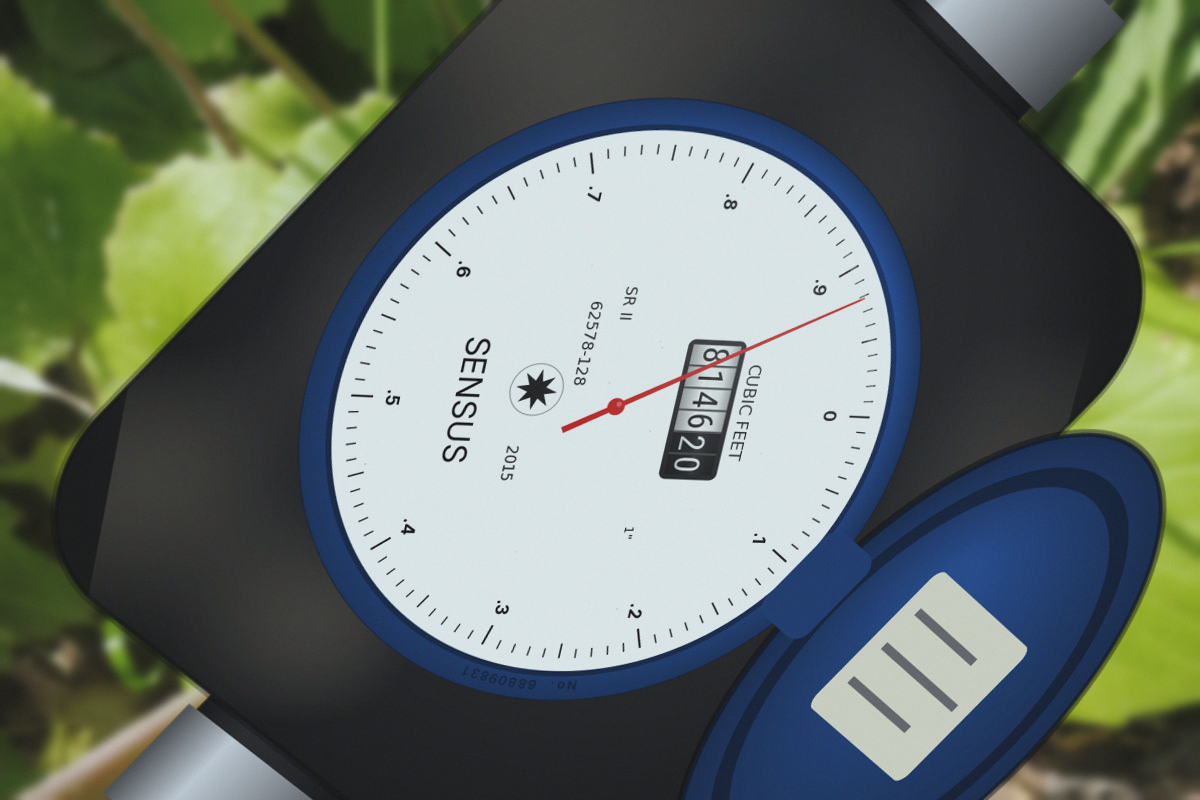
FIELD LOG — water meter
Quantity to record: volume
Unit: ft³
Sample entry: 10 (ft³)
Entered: 814619.92 (ft³)
